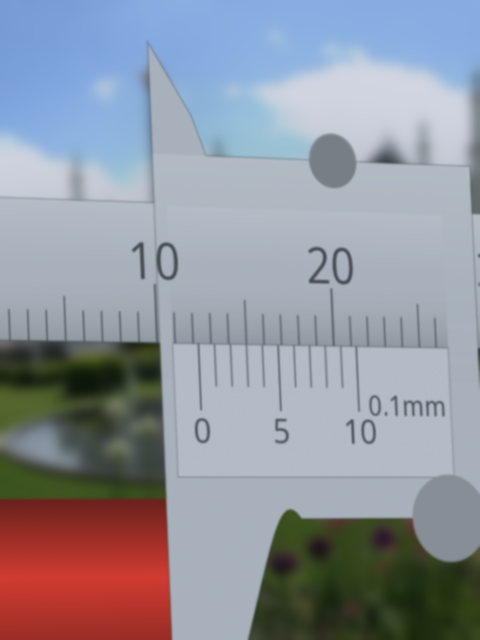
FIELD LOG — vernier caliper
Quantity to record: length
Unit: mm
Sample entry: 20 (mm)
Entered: 12.3 (mm)
